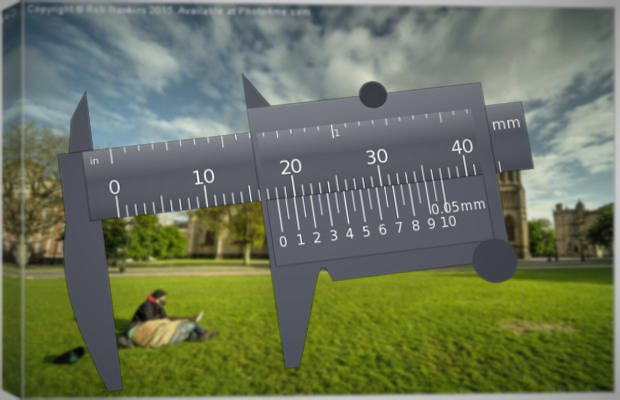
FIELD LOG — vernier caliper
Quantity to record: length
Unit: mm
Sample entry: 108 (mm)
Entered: 18.0 (mm)
